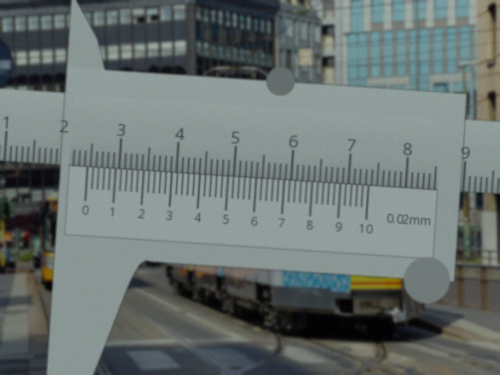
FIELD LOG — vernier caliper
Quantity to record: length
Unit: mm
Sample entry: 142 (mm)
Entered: 24.5 (mm)
